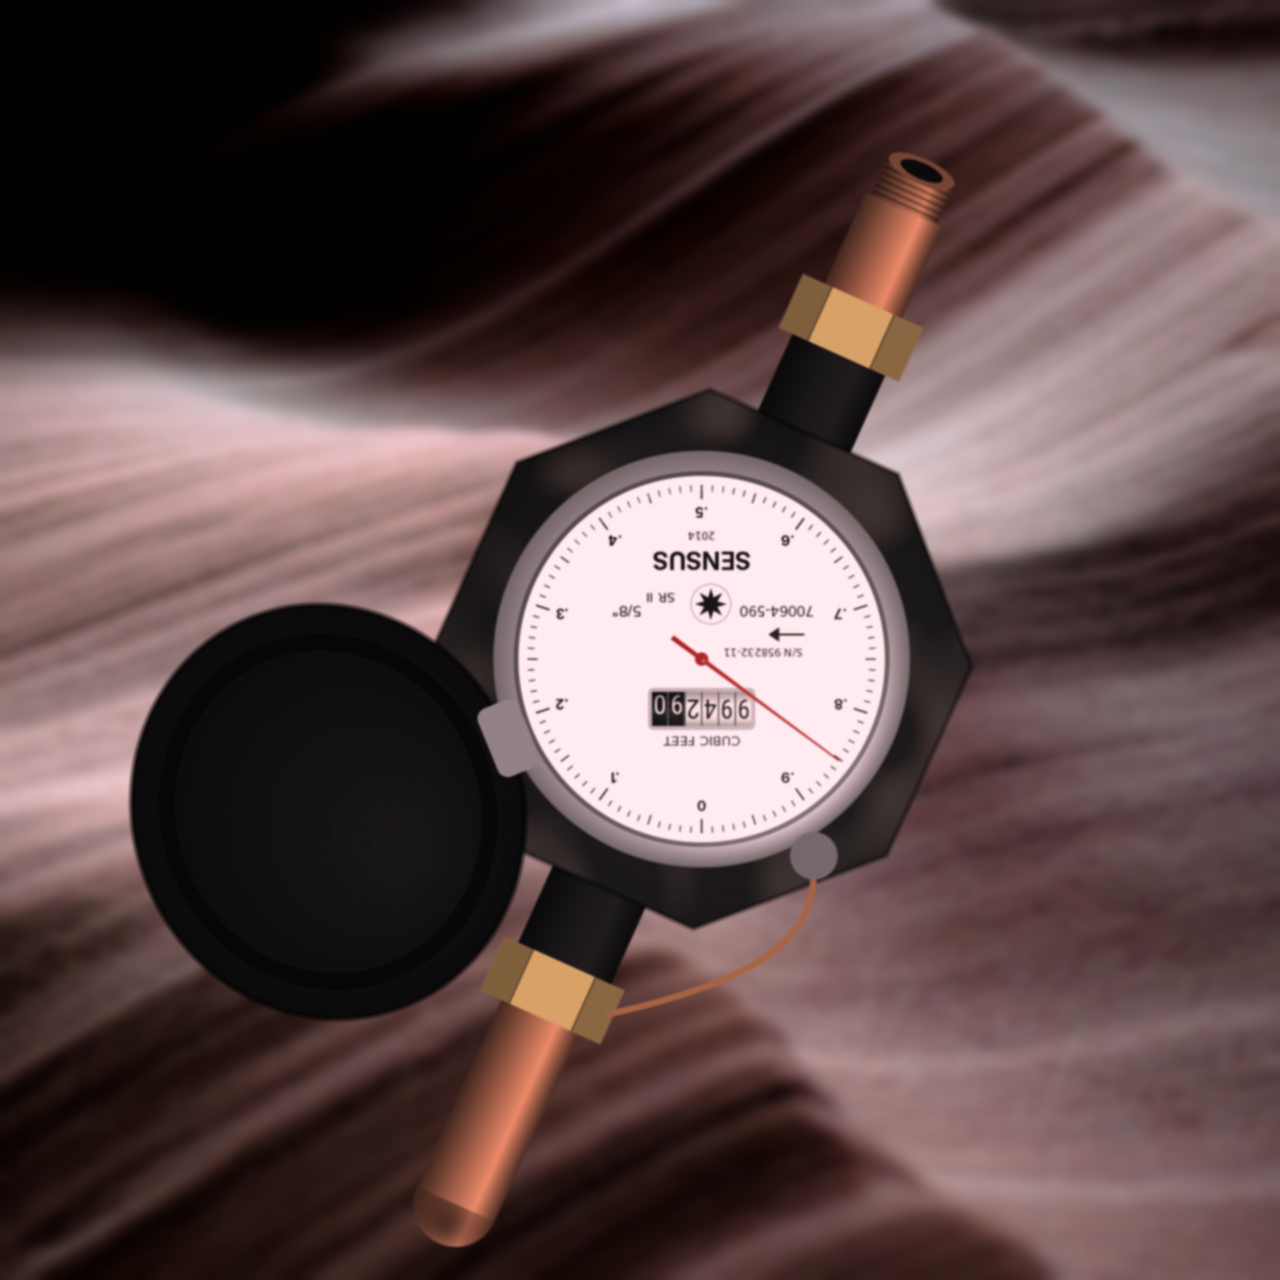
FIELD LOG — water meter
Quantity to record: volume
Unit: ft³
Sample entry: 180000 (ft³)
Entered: 994289.85 (ft³)
